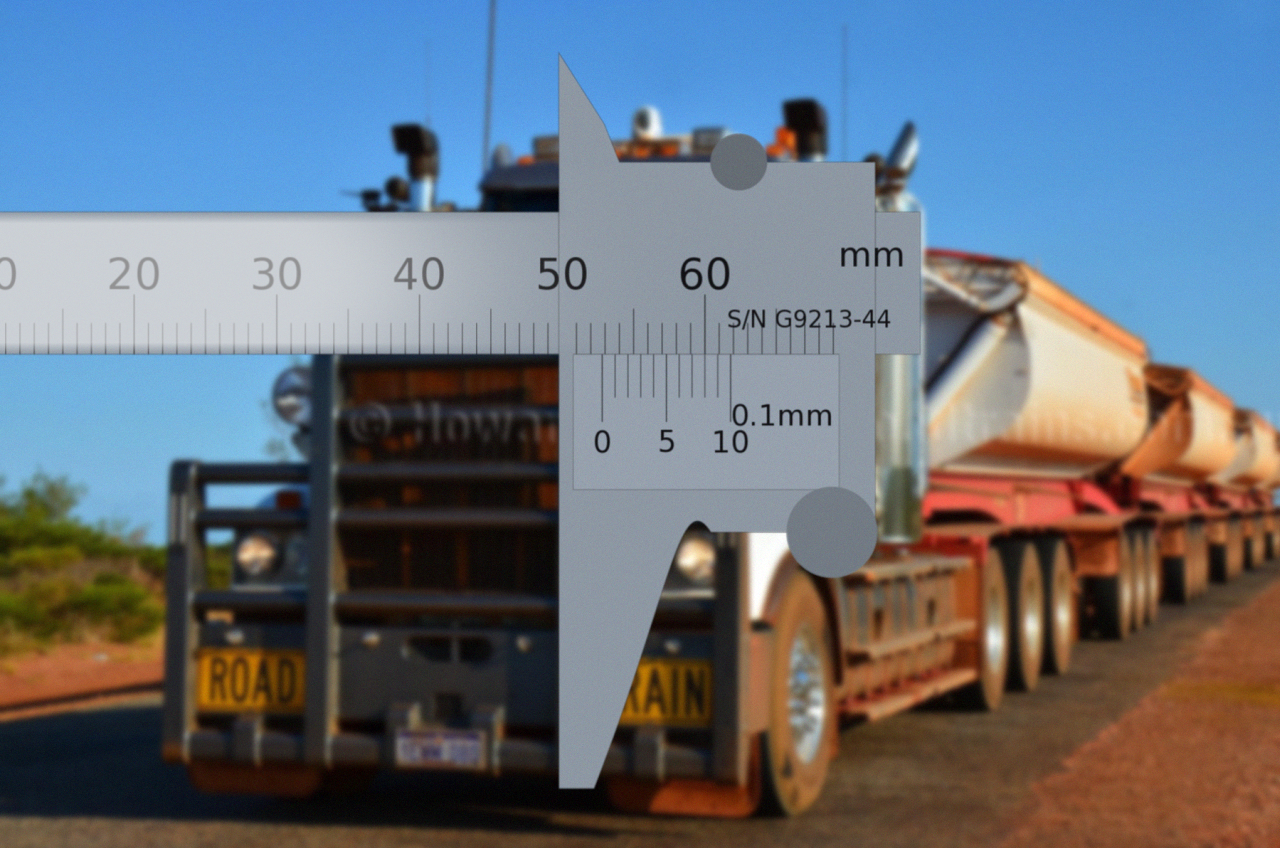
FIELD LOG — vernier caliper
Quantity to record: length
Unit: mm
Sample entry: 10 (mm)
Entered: 52.8 (mm)
